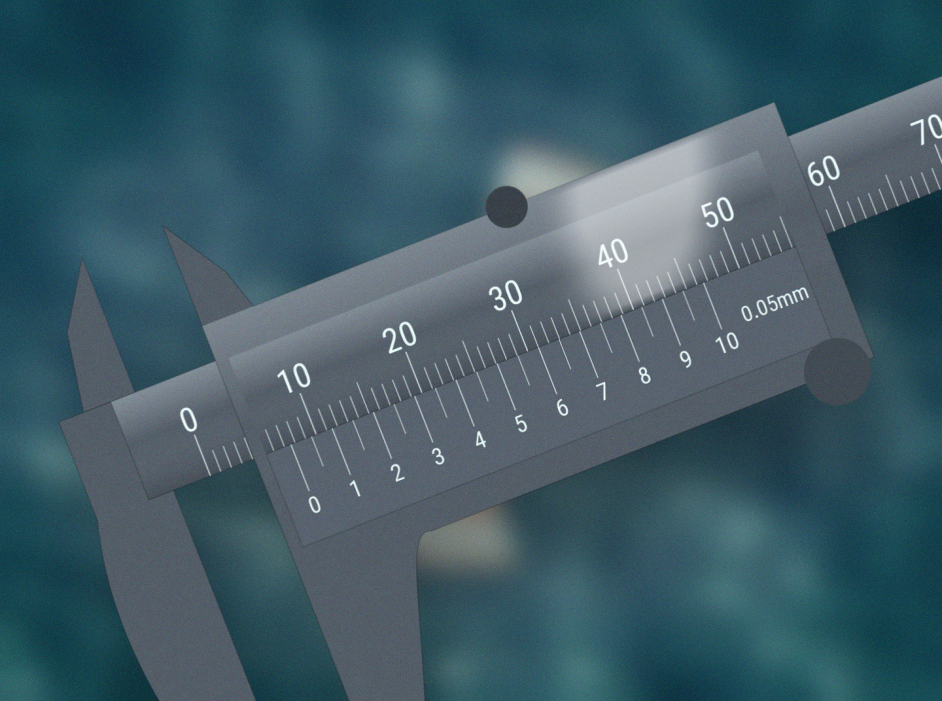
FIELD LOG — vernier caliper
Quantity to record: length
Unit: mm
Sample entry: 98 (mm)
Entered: 7.6 (mm)
